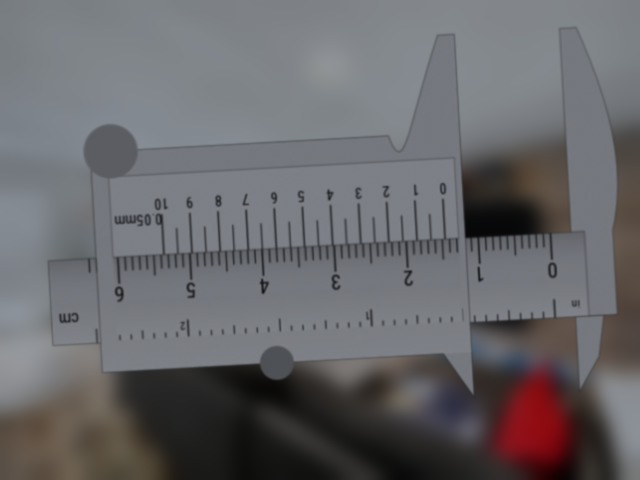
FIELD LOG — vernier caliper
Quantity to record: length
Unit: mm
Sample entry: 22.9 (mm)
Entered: 14.6 (mm)
